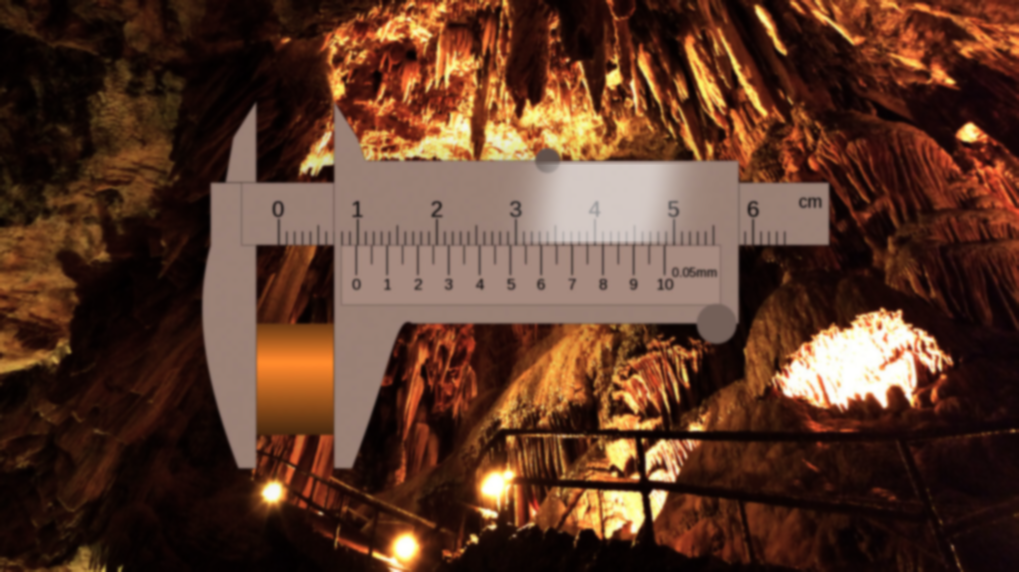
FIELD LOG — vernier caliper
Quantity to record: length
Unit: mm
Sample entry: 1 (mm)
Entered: 9.8 (mm)
